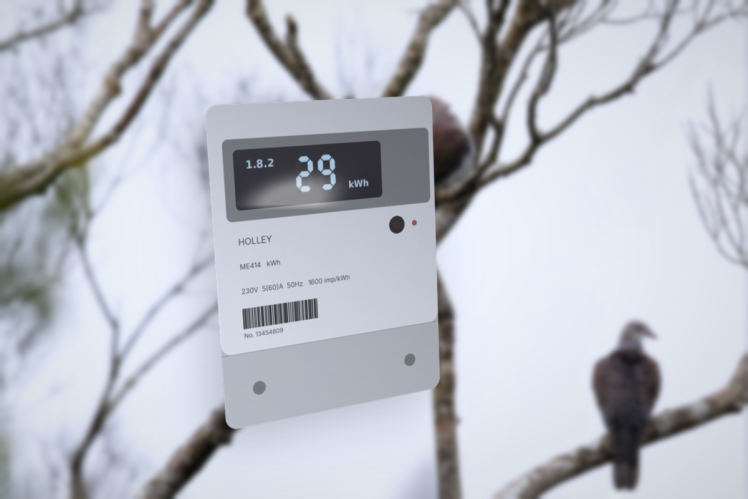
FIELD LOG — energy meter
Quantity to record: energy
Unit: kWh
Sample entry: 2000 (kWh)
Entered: 29 (kWh)
